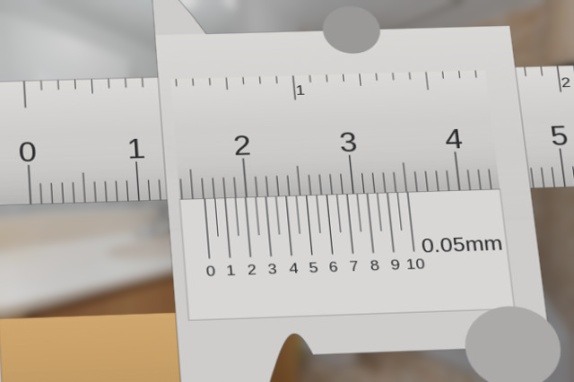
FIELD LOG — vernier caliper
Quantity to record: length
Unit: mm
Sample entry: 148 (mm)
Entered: 16.1 (mm)
